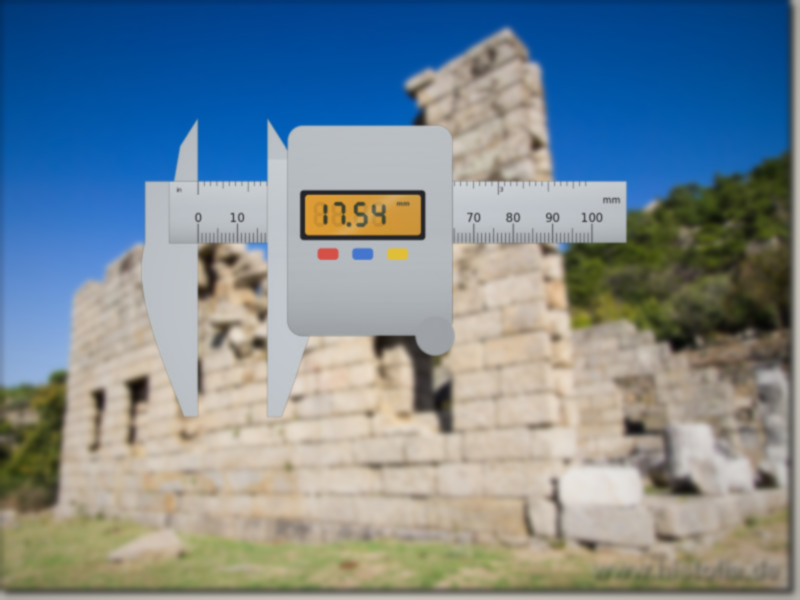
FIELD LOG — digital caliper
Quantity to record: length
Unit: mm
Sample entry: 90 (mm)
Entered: 17.54 (mm)
